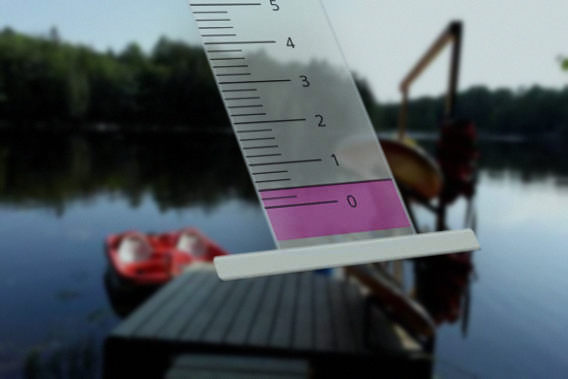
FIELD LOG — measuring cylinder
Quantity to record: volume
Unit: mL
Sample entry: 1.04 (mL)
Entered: 0.4 (mL)
